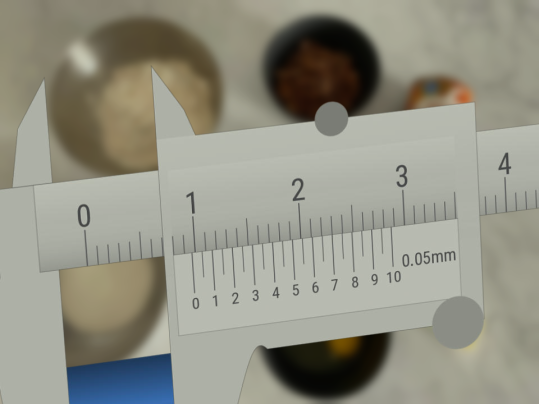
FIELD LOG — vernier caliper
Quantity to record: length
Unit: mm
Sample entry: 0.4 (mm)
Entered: 9.7 (mm)
